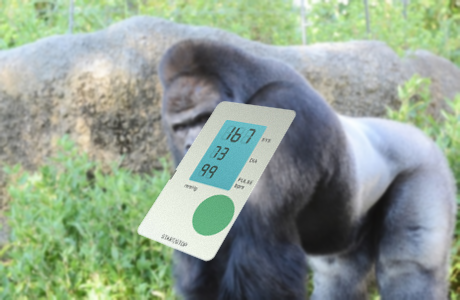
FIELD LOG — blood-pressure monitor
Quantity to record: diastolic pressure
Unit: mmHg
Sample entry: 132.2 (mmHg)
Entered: 73 (mmHg)
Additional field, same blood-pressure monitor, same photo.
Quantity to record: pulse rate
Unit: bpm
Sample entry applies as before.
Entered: 99 (bpm)
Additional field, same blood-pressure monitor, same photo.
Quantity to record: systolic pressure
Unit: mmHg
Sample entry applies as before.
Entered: 167 (mmHg)
